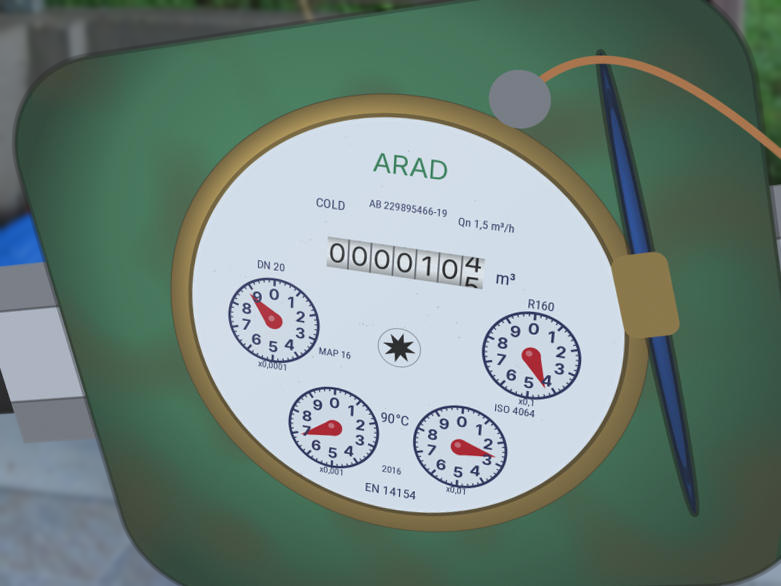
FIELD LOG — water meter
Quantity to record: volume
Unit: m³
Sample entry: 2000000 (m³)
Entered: 104.4268 (m³)
